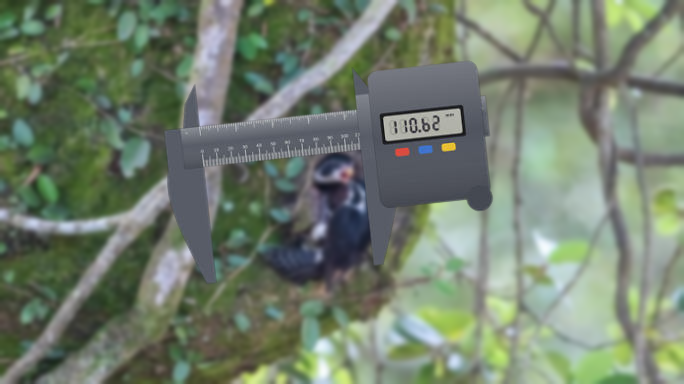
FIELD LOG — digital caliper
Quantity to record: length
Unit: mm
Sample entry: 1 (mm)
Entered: 110.62 (mm)
